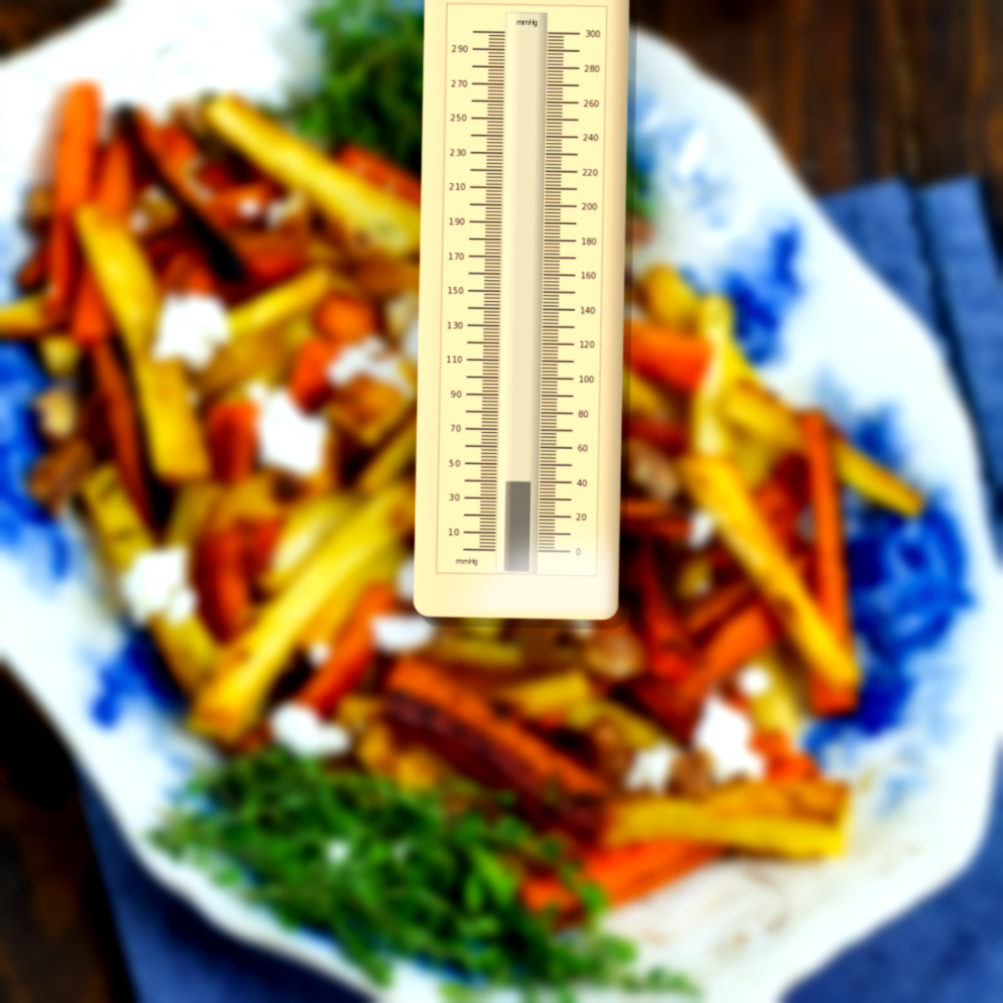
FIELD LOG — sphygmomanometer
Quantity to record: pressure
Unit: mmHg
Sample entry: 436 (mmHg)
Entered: 40 (mmHg)
